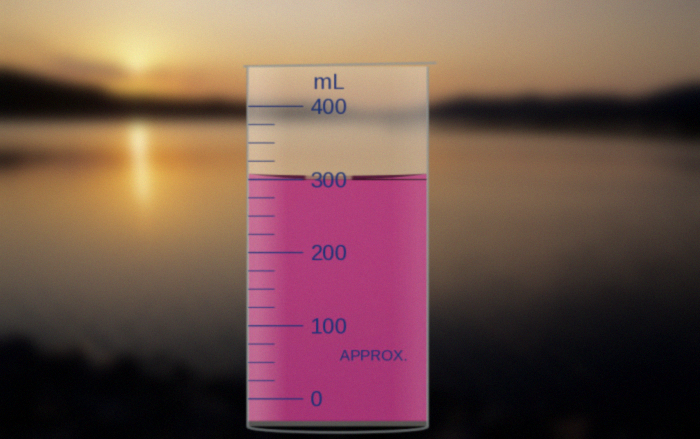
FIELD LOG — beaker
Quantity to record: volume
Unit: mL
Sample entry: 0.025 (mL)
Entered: 300 (mL)
